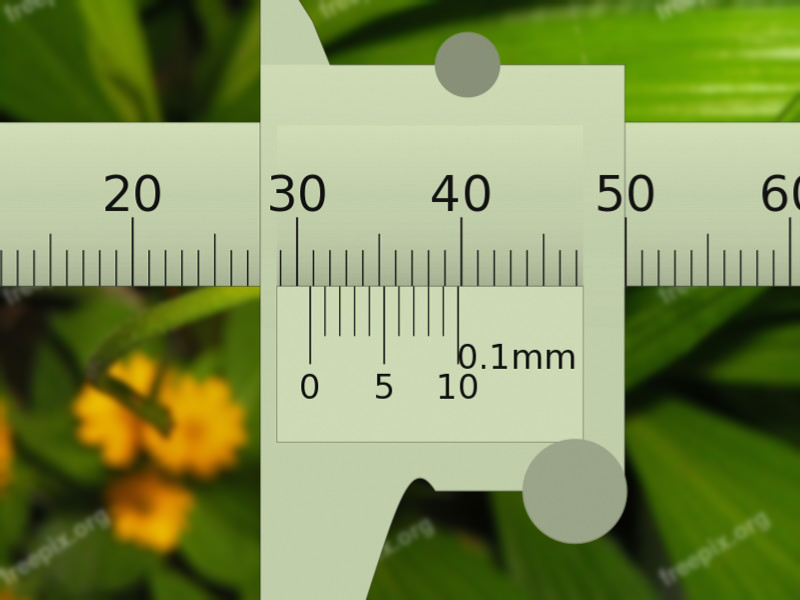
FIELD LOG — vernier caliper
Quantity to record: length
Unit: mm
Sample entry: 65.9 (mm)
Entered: 30.8 (mm)
